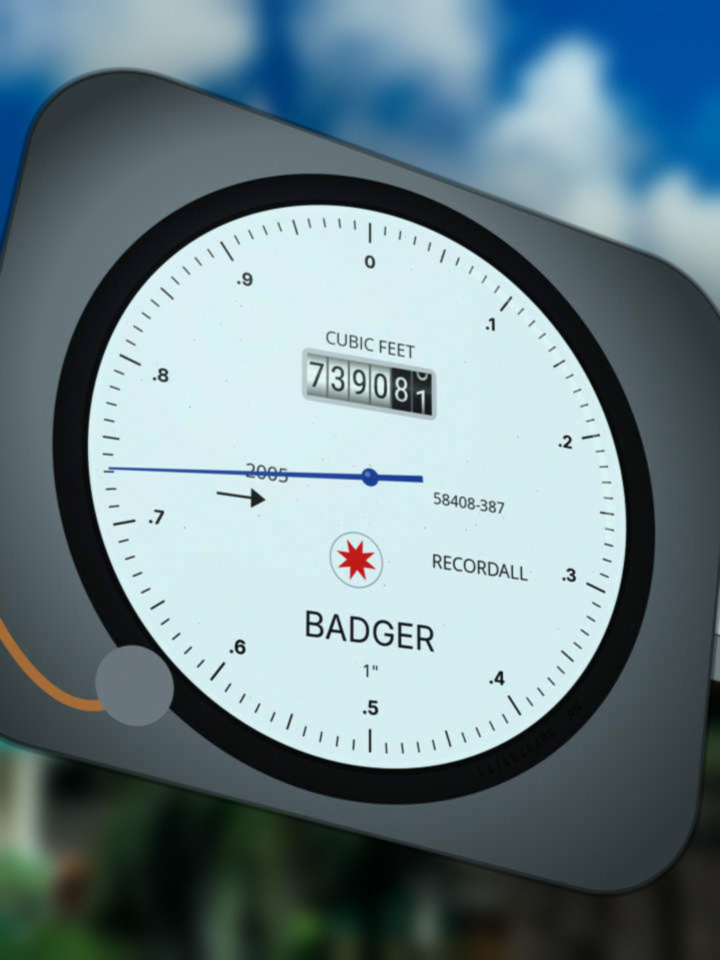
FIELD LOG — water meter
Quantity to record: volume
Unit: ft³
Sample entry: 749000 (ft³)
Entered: 739080.73 (ft³)
